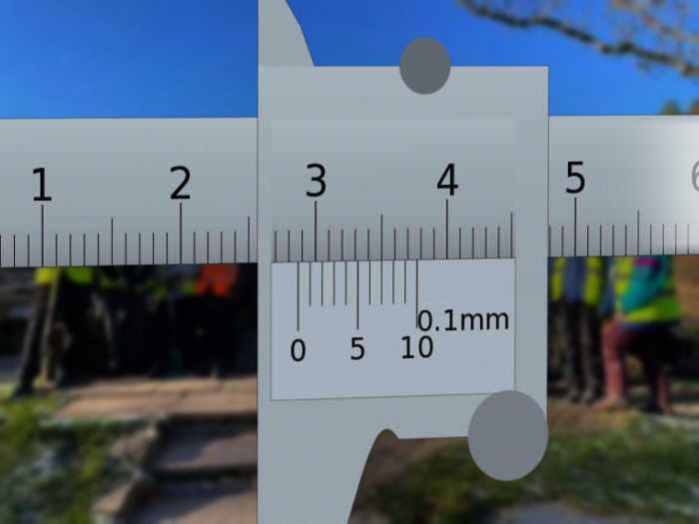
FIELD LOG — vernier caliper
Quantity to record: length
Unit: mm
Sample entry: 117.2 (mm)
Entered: 28.7 (mm)
